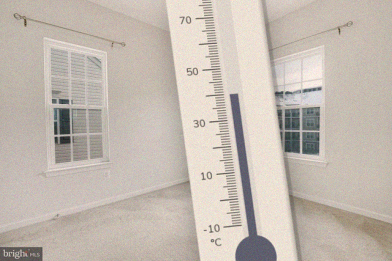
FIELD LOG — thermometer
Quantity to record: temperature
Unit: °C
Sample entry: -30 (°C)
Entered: 40 (°C)
